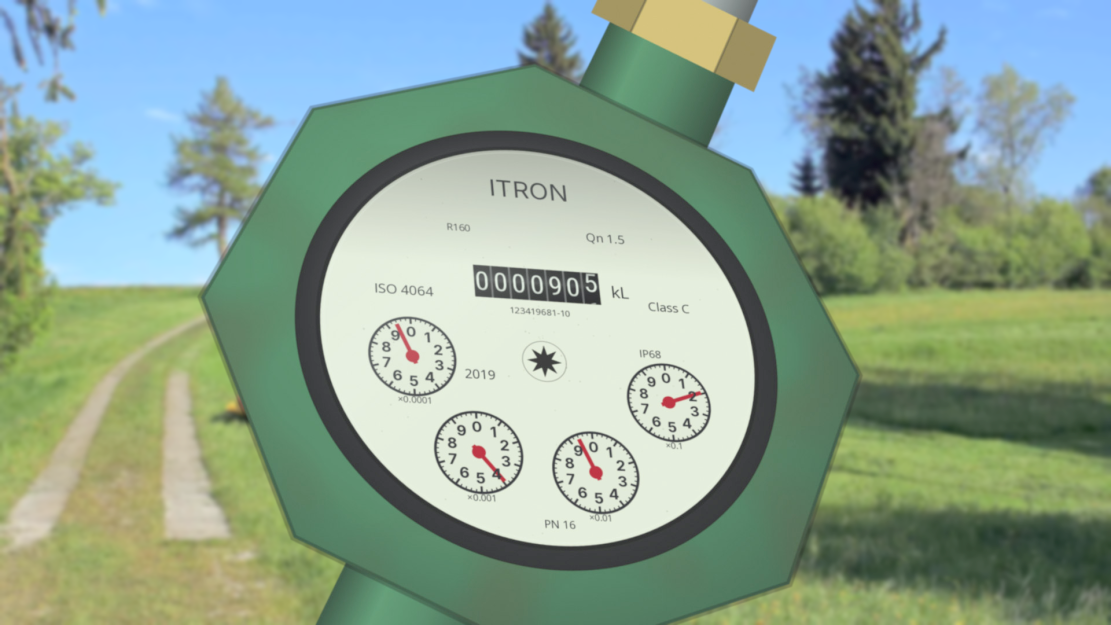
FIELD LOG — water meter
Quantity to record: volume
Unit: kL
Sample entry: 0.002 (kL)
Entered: 905.1939 (kL)
